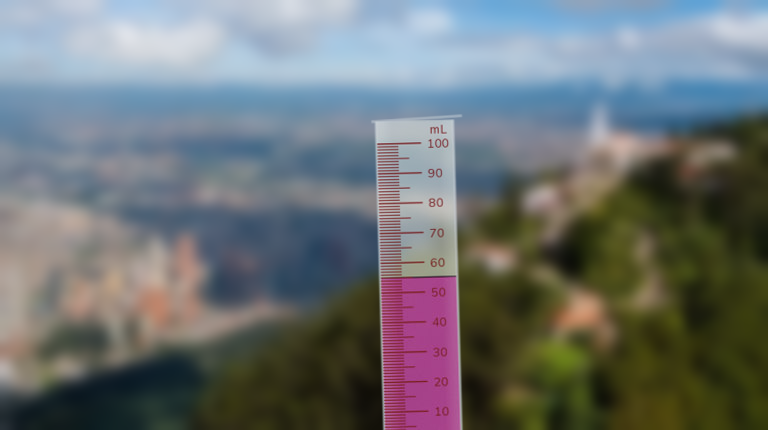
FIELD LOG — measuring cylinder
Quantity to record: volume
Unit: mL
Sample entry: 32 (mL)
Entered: 55 (mL)
